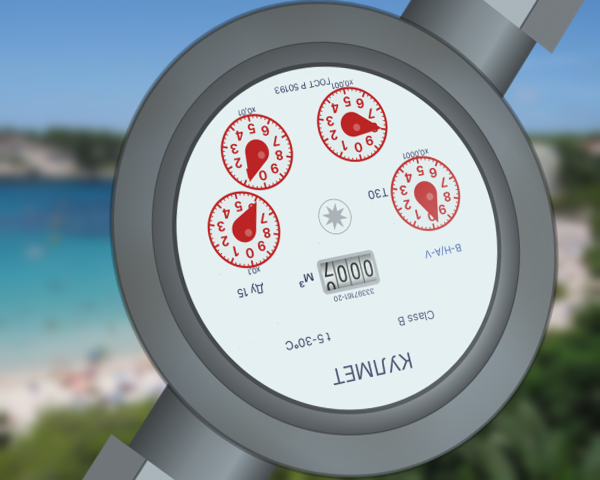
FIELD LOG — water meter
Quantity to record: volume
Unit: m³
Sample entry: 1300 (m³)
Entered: 6.6079 (m³)
